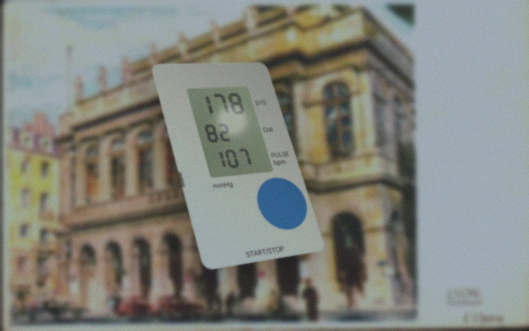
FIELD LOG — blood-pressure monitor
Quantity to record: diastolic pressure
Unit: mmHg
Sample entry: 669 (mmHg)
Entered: 82 (mmHg)
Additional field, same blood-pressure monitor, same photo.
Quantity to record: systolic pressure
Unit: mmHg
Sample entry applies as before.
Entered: 178 (mmHg)
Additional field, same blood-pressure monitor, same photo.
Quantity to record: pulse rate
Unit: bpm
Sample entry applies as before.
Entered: 107 (bpm)
